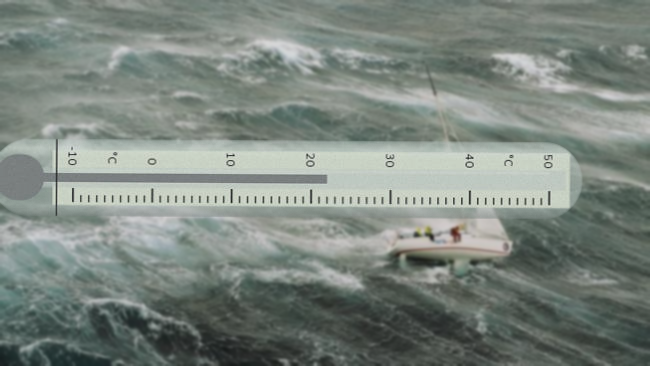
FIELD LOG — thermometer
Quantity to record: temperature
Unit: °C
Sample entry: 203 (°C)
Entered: 22 (°C)
